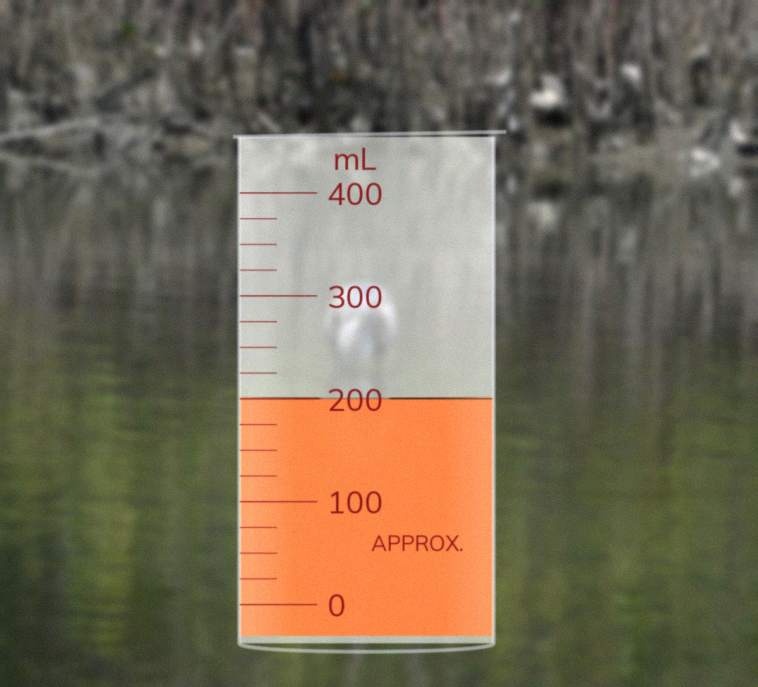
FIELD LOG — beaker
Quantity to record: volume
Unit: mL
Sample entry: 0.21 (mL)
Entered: 200 (mL)
